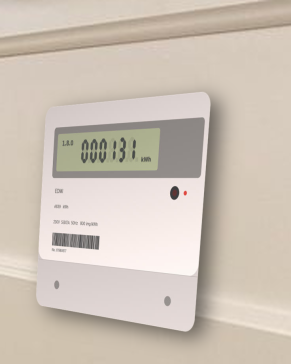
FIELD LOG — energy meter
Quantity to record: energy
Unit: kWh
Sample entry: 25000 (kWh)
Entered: 131 (kWh)
